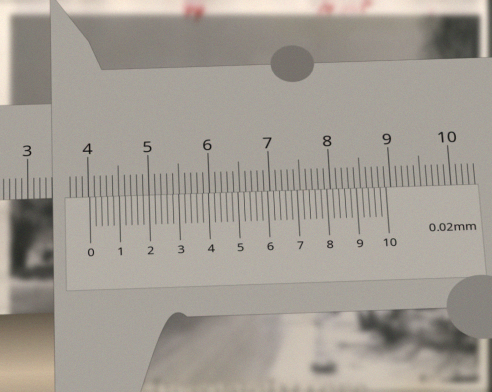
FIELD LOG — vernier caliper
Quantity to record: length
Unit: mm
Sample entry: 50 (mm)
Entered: 40.2 (mm)
